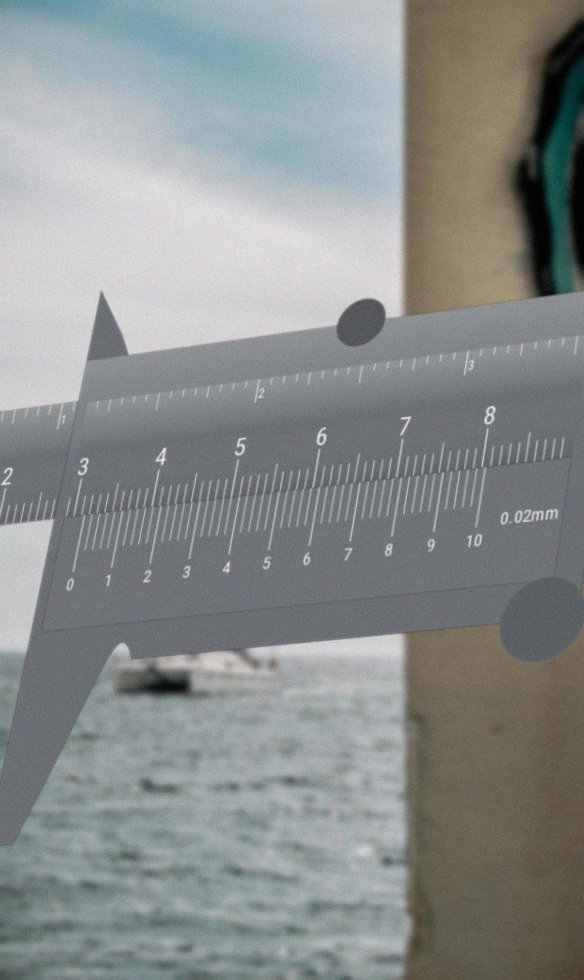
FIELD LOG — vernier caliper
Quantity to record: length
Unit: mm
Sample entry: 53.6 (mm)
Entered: 31.4 (mm)
